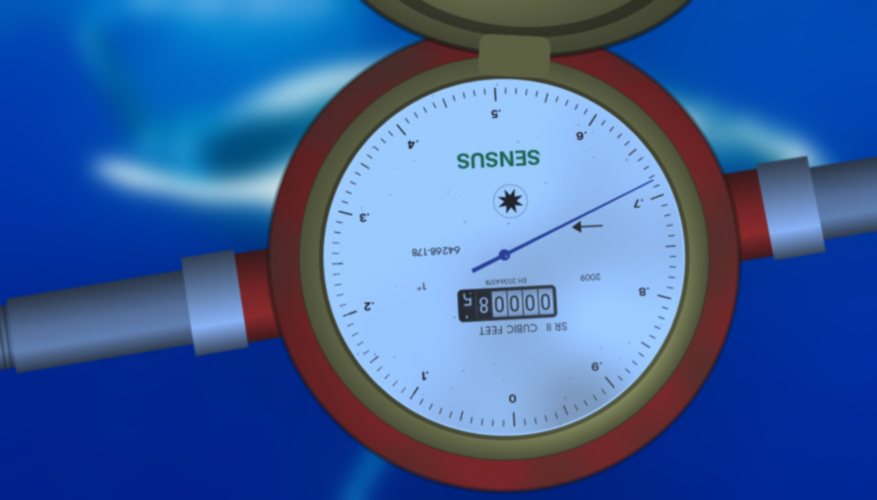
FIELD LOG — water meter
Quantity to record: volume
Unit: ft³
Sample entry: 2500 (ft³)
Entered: 84.68 (ft³)
